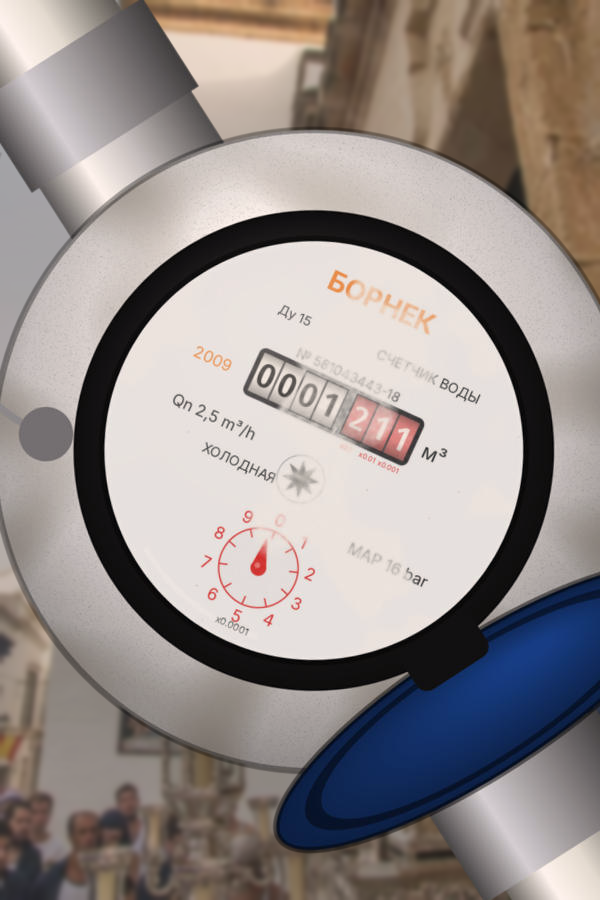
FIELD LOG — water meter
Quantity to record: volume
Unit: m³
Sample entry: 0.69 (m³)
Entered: 1.2109 (m³)
